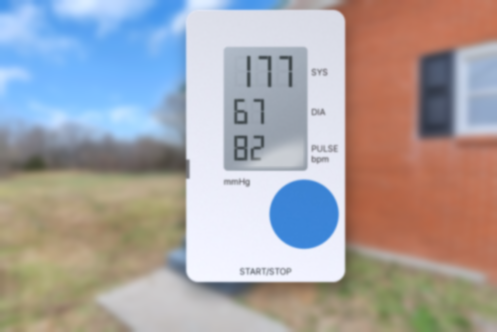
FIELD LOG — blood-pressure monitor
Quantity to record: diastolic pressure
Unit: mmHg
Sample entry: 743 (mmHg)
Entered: 67 (mmHg)
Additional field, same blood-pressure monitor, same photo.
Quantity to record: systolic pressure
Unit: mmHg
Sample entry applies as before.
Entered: 177 (mmHg)
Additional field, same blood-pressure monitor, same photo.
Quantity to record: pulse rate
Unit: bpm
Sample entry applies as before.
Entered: 82 (bpm)
